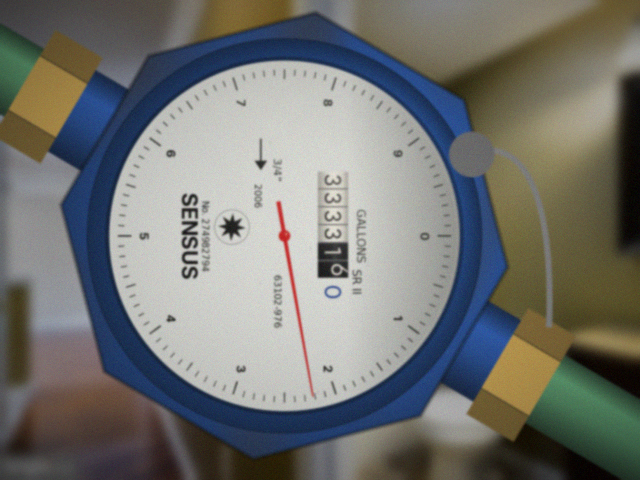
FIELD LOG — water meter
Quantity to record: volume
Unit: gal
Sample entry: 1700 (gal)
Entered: 3333162.2 (gal)
